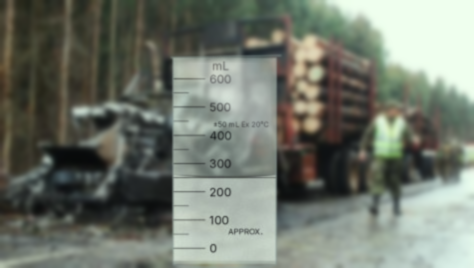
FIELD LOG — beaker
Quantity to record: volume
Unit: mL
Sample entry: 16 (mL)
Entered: 250 (mL)
